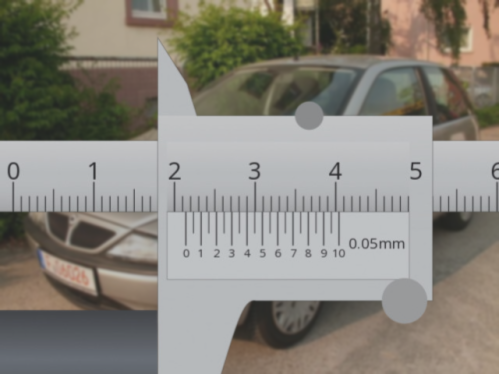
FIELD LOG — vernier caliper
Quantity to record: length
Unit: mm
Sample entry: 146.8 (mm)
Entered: 21.4 (mm)
